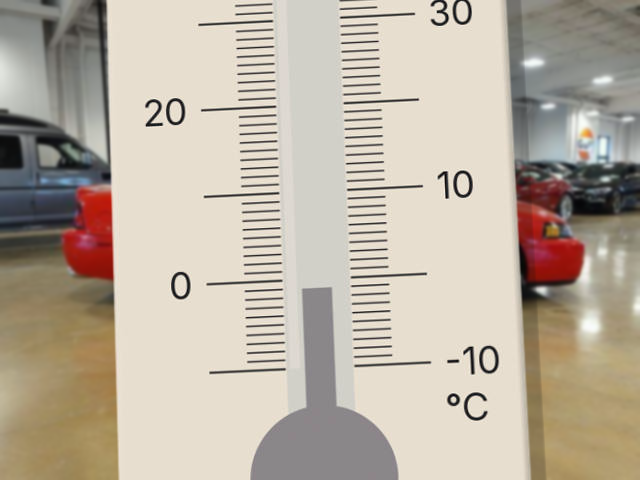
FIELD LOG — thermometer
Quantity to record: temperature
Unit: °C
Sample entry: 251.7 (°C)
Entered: -1 (°C)
